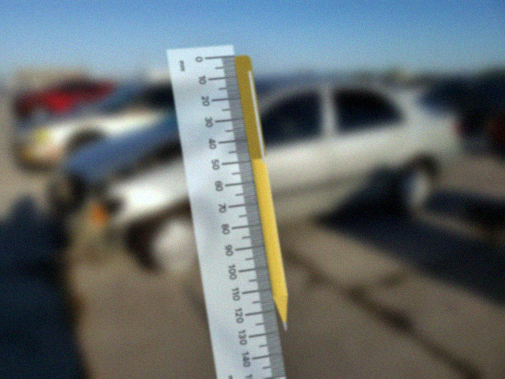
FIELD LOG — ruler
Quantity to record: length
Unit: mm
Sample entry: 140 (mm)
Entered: 130 (mm)
